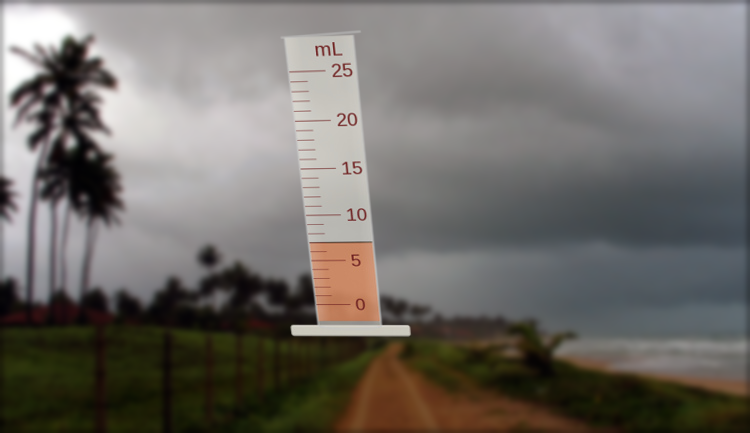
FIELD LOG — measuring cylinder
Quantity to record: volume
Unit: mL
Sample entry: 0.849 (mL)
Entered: 7 (mL)
